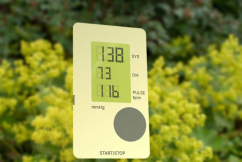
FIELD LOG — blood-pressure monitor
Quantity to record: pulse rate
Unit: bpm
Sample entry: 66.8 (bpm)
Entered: 116 (bpm)
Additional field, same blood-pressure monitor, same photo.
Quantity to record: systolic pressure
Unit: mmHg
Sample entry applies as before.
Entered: 138 (mmHg)
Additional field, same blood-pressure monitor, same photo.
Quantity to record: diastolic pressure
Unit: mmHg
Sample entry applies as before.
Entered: 73 (mmHg)
